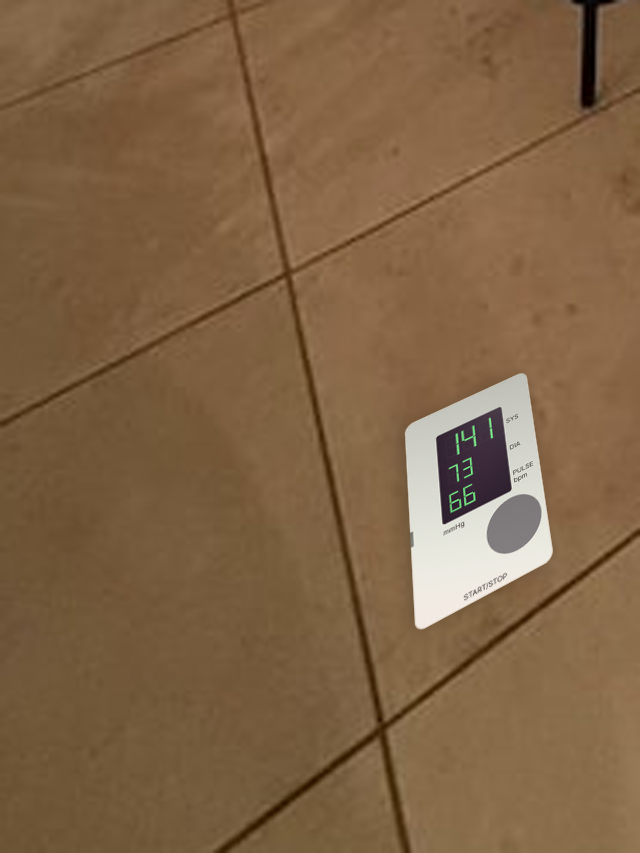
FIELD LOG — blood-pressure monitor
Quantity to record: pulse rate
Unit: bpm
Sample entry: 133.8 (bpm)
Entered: 66 (bpm)
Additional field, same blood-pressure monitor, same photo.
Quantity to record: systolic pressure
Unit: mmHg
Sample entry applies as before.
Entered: 141 (mmHg)
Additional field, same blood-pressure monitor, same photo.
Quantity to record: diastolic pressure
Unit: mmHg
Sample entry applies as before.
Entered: 73 (mmHg)
